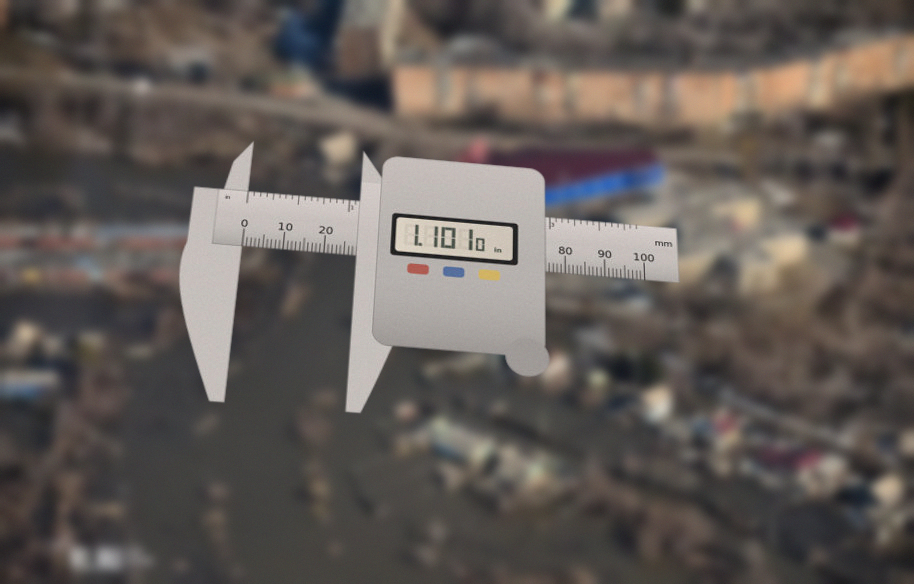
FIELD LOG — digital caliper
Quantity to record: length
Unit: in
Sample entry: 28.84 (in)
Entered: 1.1010 (in)
